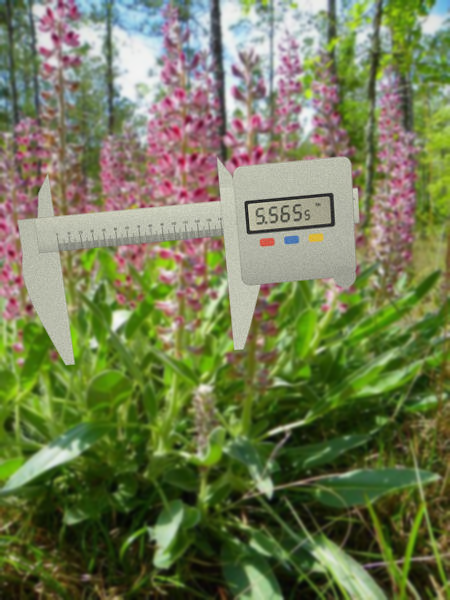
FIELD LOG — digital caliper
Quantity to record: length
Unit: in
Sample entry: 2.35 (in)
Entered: 5.5655 (in)
